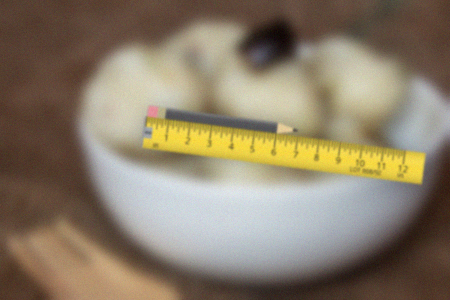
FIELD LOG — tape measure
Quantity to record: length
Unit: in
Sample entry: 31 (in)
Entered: 7 (in)
